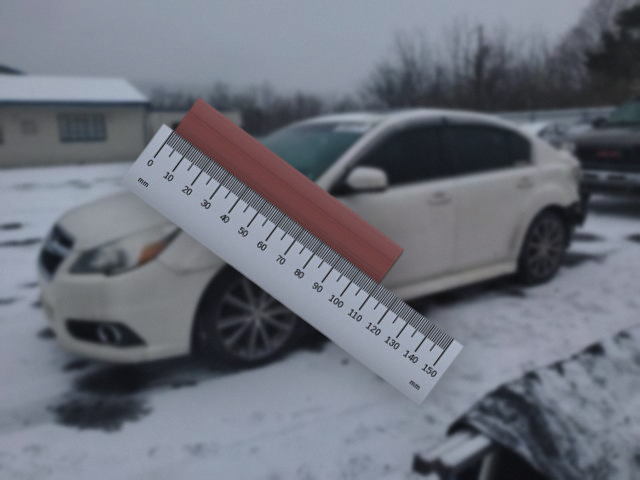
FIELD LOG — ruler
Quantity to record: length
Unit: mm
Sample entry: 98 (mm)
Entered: 110 (mm)
